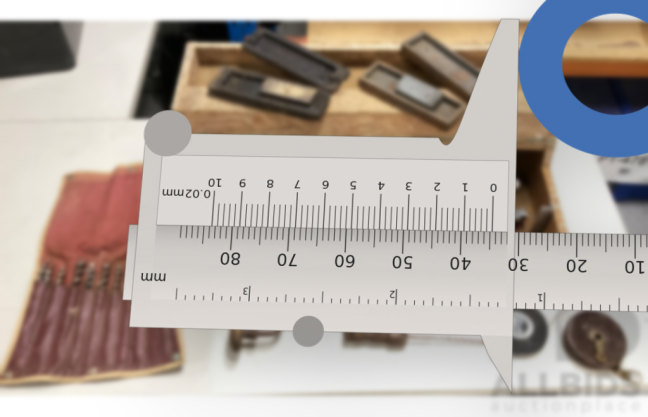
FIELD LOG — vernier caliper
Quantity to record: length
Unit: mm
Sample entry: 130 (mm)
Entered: 34.6 (mm)
